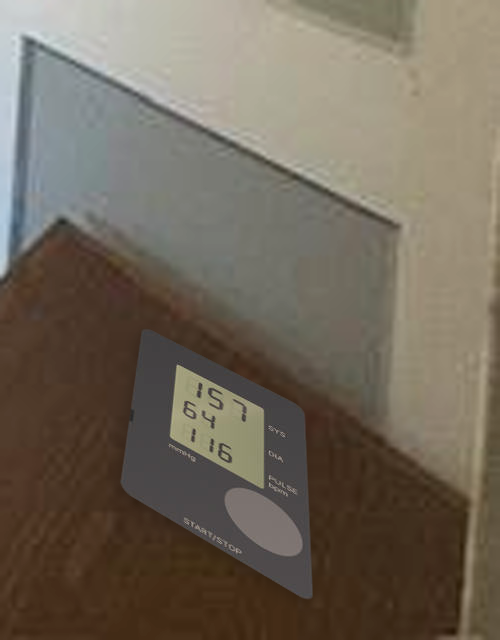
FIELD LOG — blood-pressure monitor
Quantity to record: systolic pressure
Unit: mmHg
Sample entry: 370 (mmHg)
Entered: 157 (mmHg)
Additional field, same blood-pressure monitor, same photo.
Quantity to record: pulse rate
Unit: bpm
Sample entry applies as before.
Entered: 116 (bpm)
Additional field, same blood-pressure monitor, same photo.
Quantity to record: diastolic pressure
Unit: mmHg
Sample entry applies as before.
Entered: 64 (mmHg)
